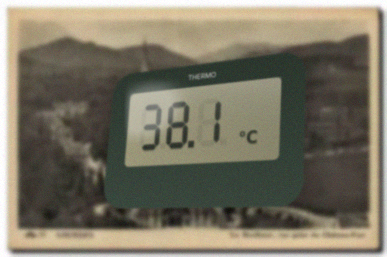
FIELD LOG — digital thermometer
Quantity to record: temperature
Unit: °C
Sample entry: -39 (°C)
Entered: 38.1 (°C)
